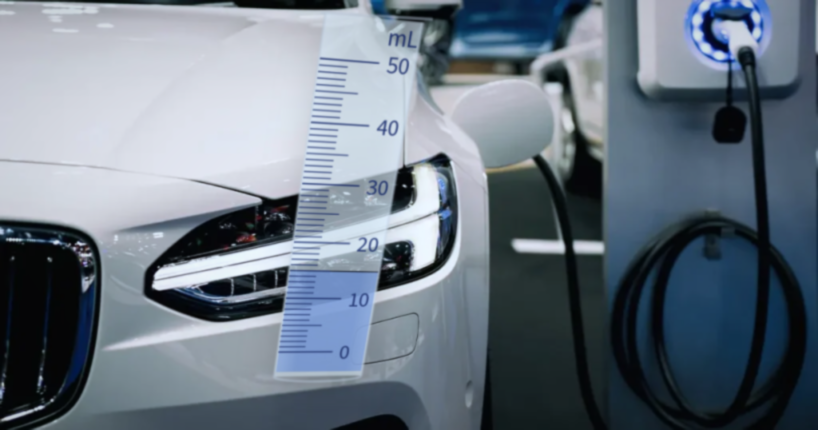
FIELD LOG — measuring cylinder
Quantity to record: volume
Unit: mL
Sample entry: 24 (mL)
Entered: 15 (mL)
